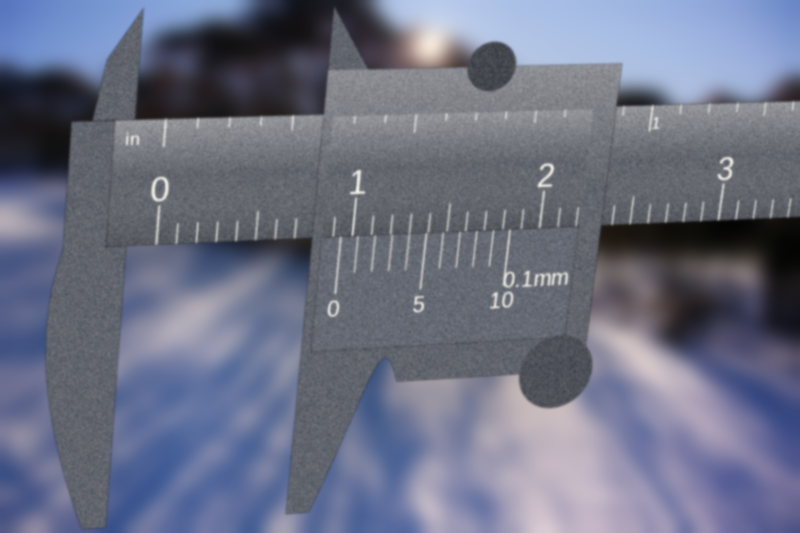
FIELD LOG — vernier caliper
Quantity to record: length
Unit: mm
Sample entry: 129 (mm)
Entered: 9.4 (mm)
